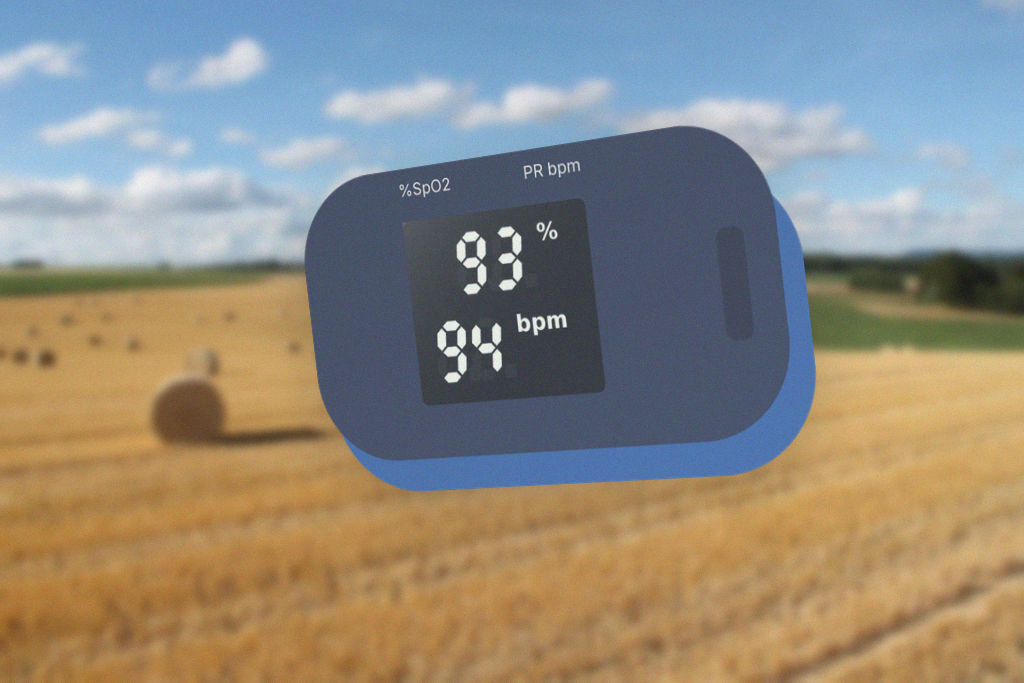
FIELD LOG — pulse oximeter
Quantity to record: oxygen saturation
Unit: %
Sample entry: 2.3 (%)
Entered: 93 (%)
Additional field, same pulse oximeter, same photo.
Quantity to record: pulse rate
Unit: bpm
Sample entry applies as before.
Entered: 94 (bpm)
